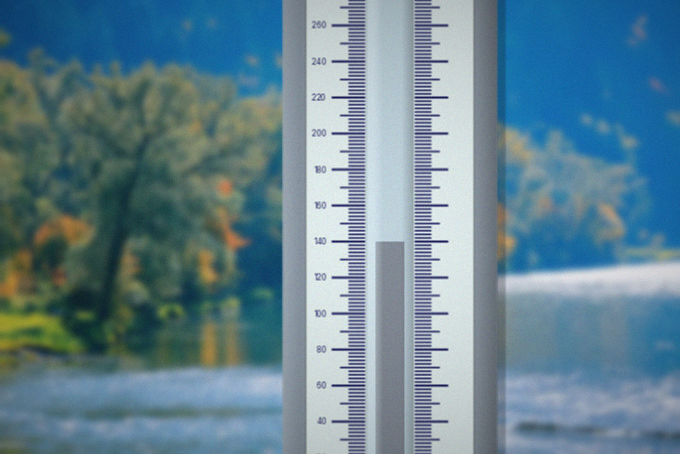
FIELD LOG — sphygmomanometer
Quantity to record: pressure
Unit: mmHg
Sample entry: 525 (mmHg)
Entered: 140 (mmHg)
